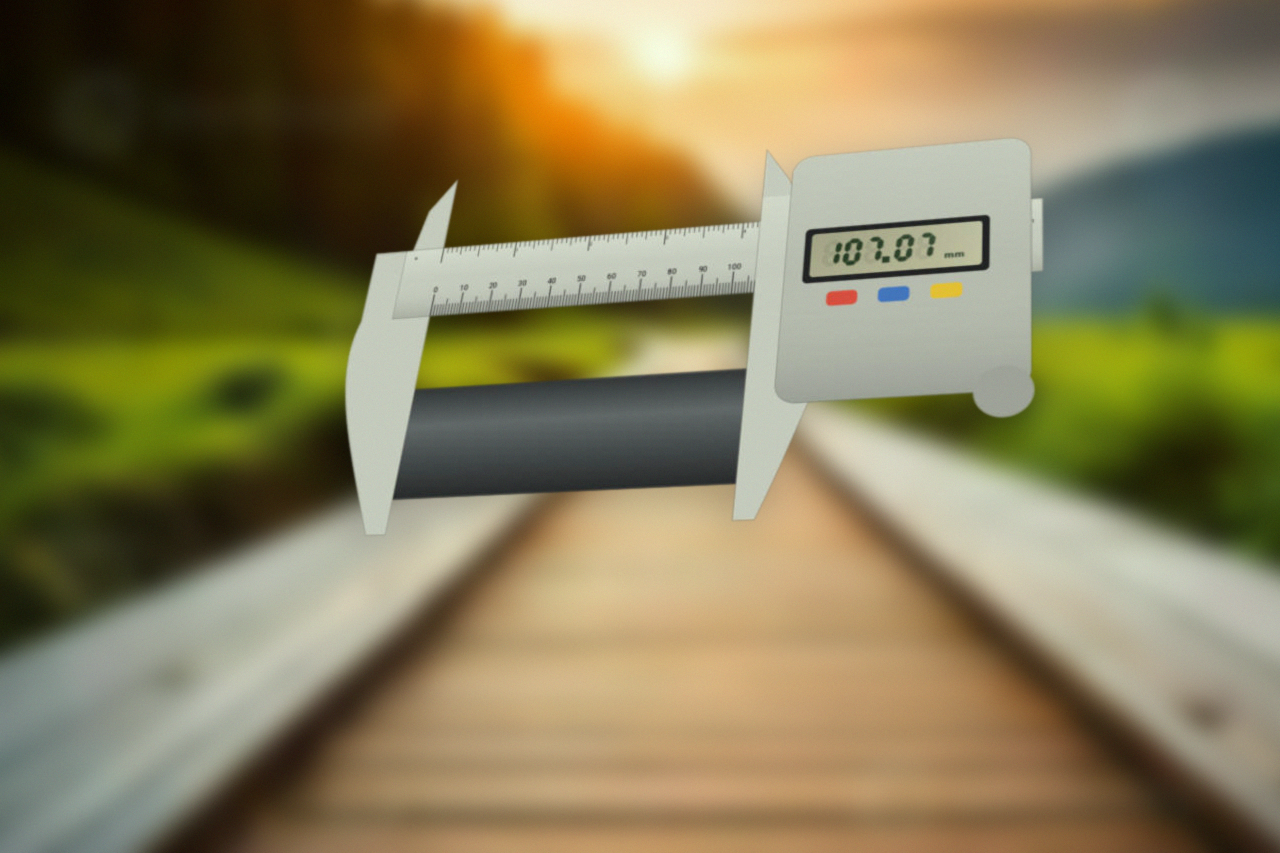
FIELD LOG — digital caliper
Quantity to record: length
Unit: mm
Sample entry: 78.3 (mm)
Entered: 107.07 (mm)
